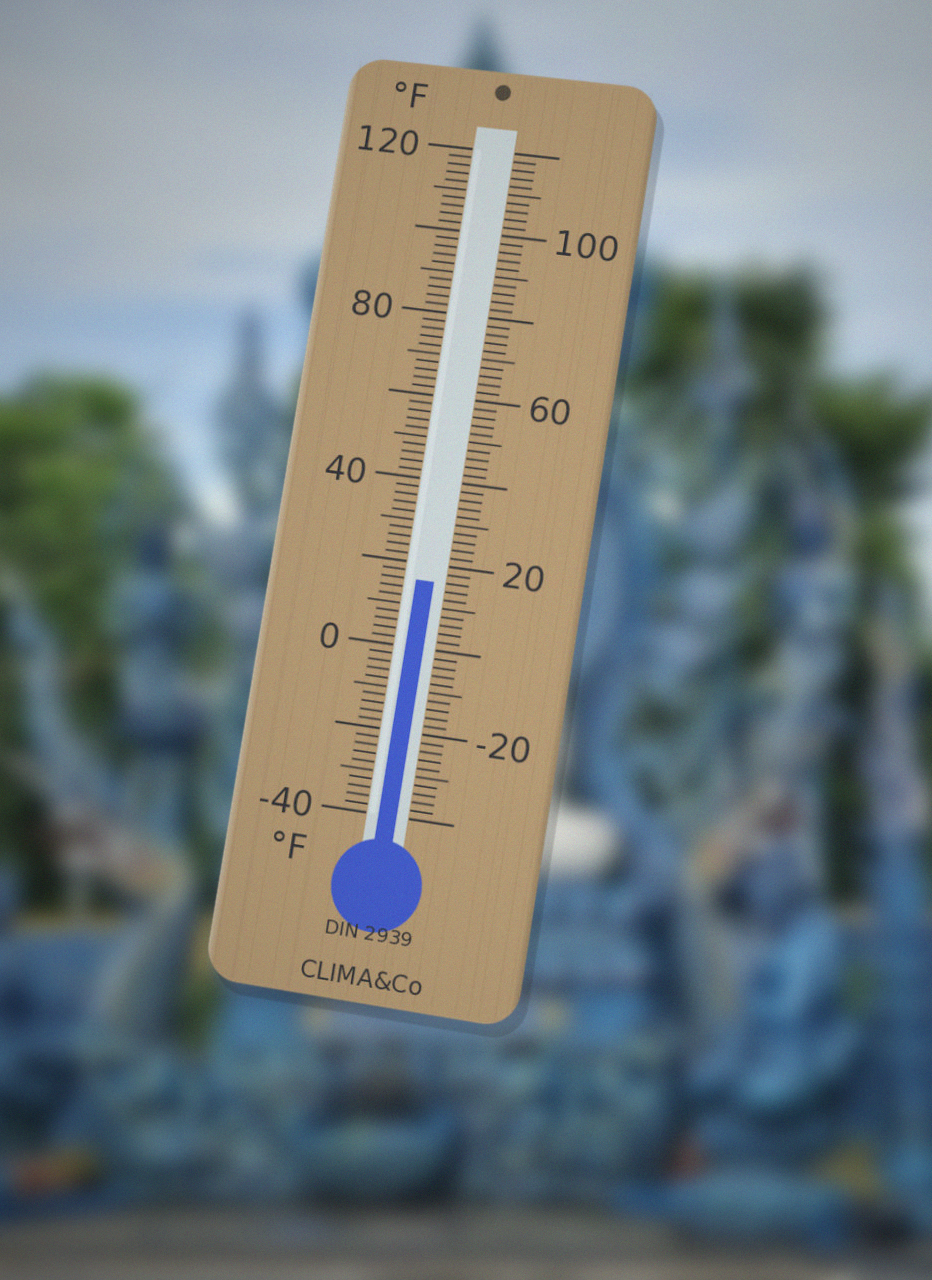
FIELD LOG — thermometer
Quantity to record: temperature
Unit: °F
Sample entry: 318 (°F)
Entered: 16 (°F)
